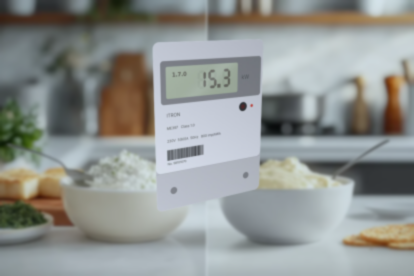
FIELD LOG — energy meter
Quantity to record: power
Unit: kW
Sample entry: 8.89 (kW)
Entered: 15.3 (kW)
